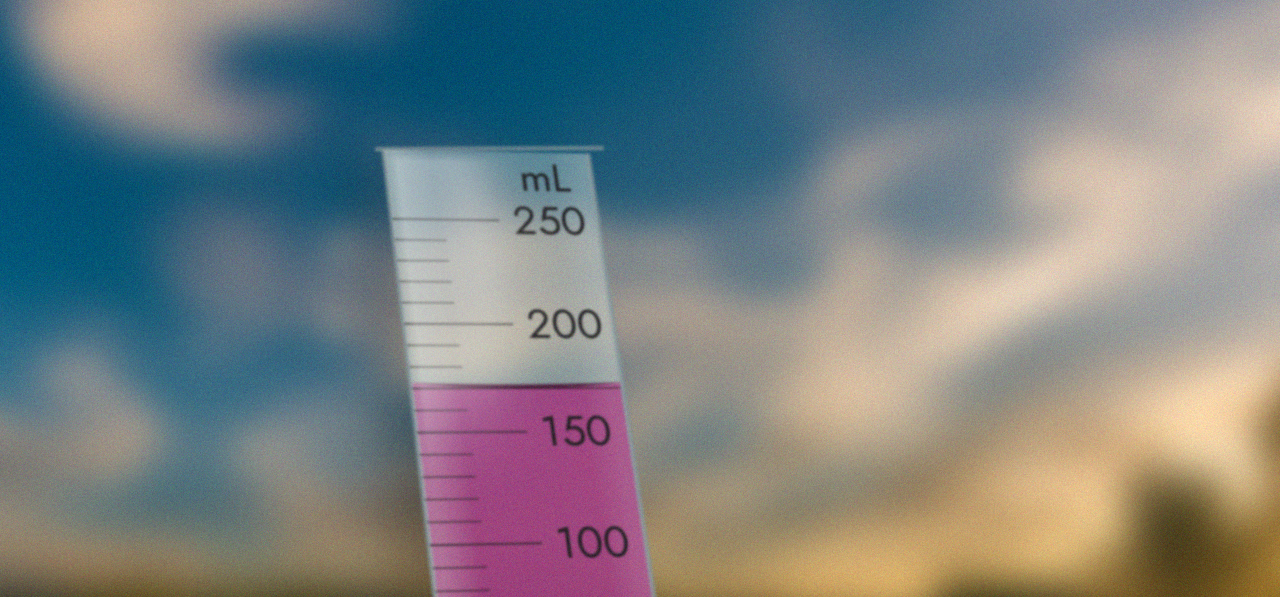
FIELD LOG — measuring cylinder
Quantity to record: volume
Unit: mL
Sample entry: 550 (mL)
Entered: 170 (mL)
